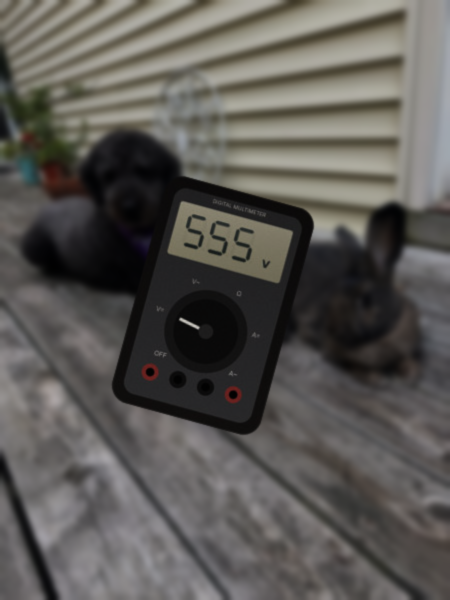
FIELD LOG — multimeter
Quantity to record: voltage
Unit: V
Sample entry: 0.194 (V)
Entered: 555 (V)
